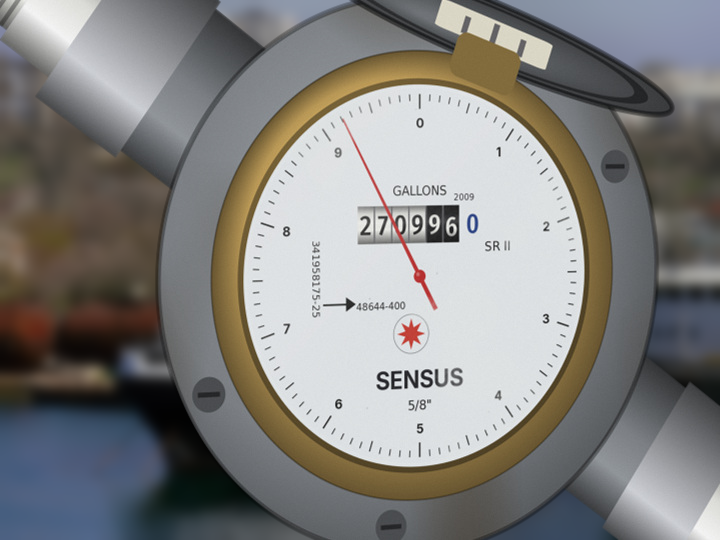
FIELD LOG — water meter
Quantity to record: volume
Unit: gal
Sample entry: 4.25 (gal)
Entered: 2709959.2 (gal)
